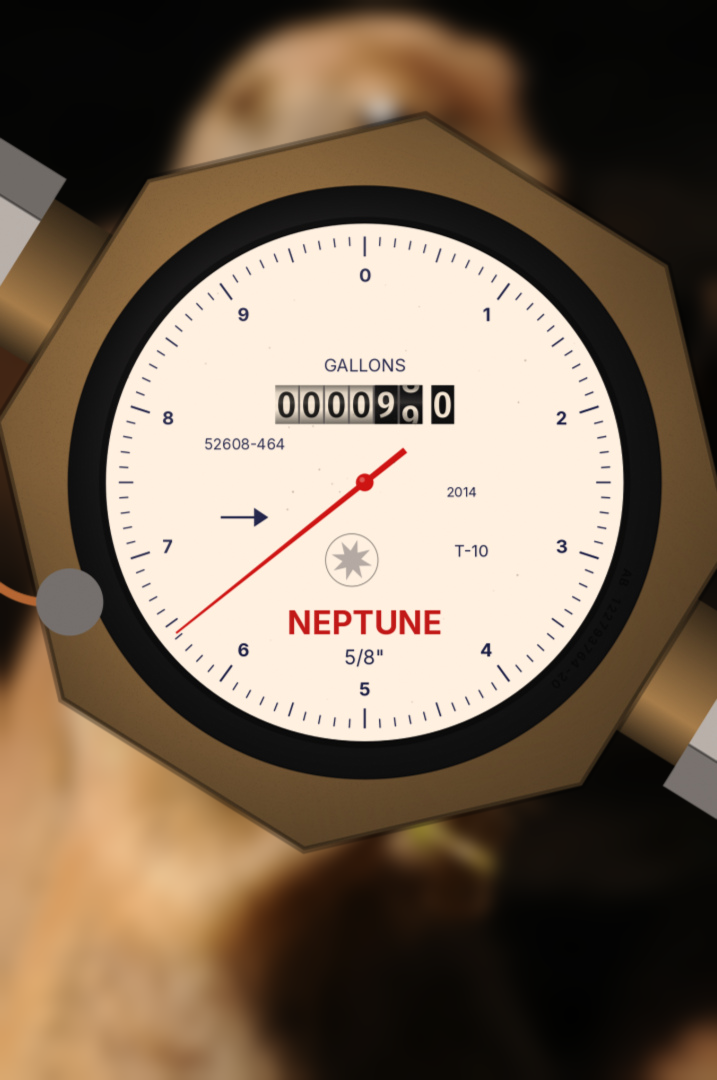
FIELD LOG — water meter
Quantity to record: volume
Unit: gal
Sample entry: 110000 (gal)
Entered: 986.4 (gal)
